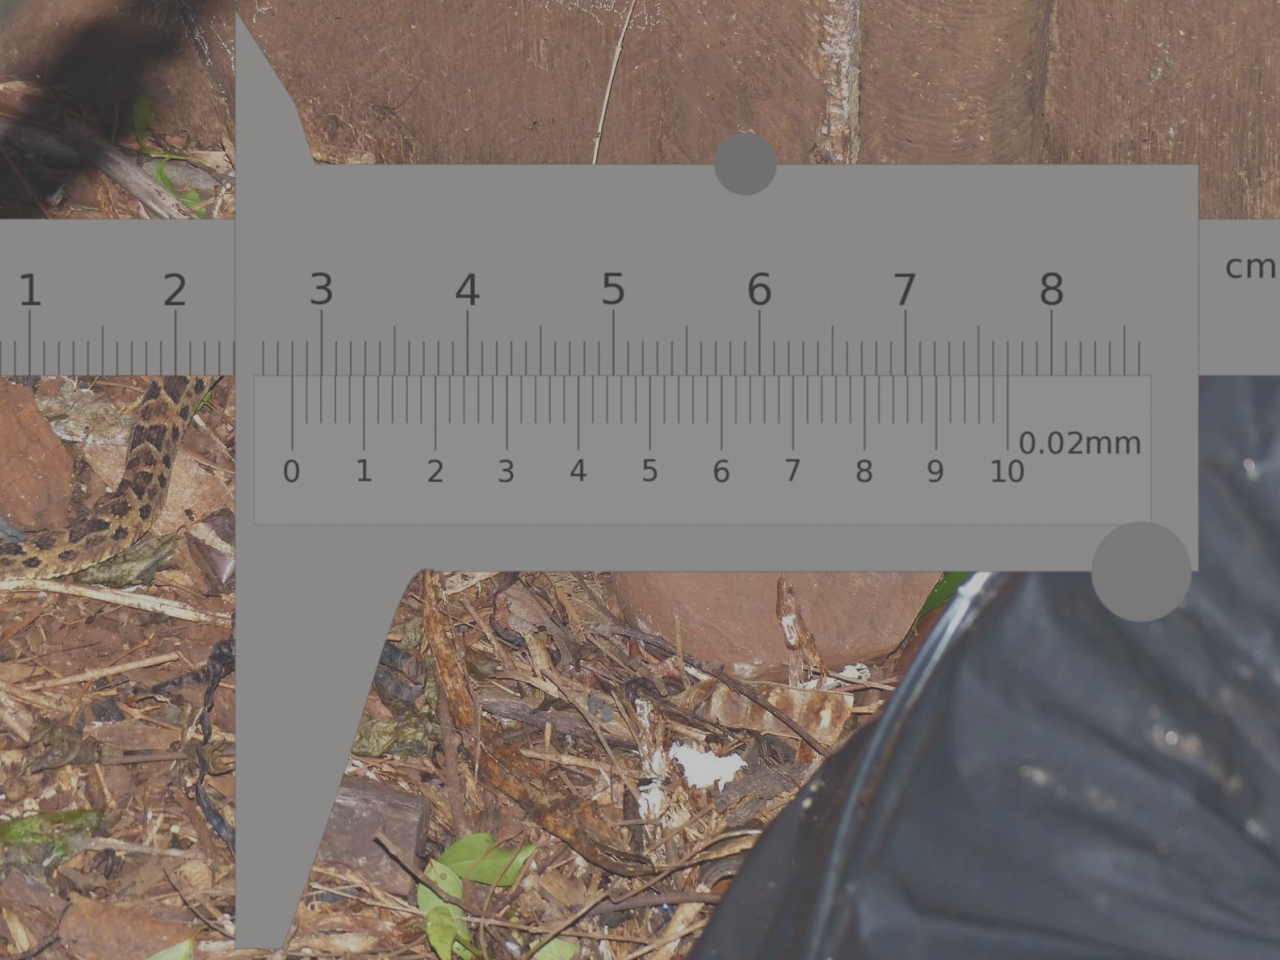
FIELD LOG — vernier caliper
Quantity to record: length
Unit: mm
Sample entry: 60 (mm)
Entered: 28.0 (mm)
